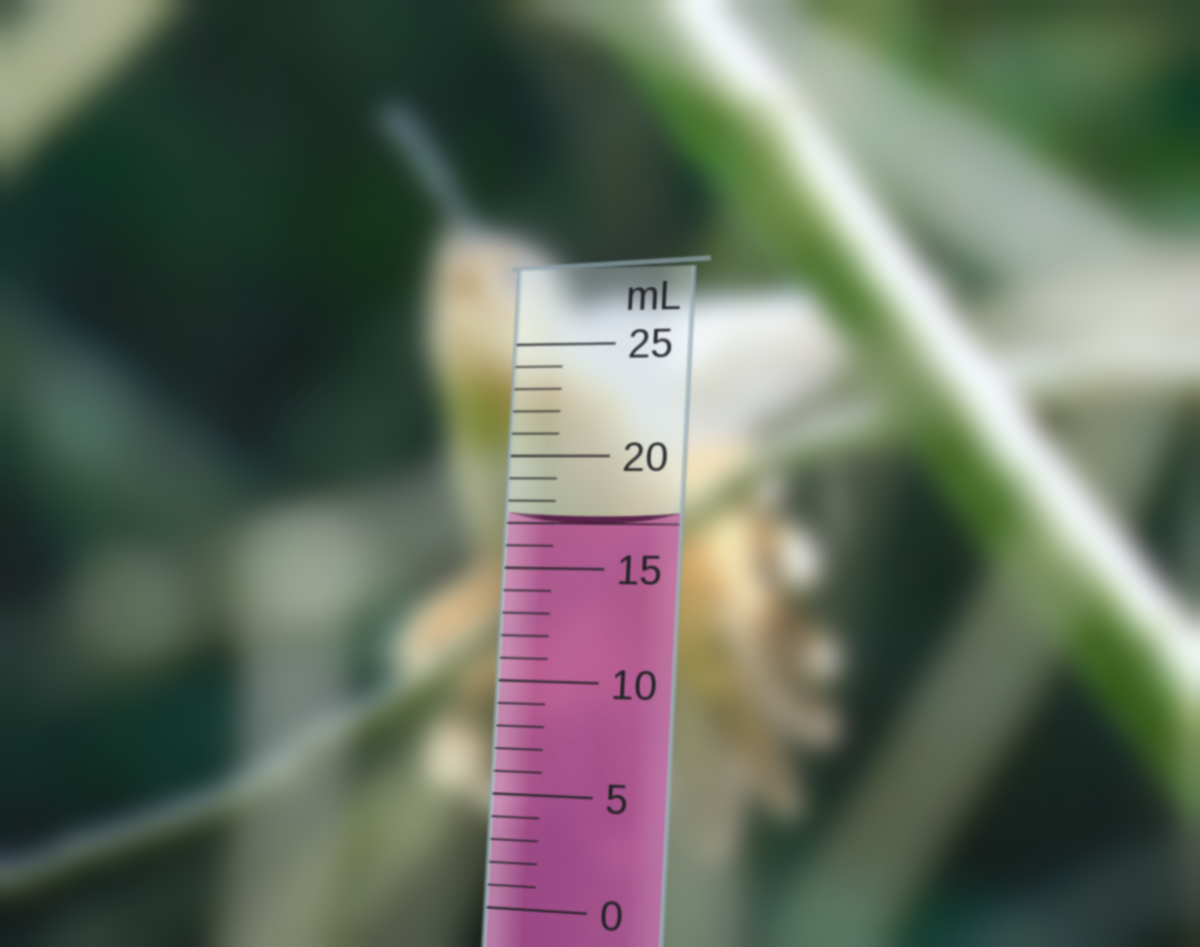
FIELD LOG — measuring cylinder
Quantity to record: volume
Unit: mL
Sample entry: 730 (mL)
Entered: 17 (mL)
